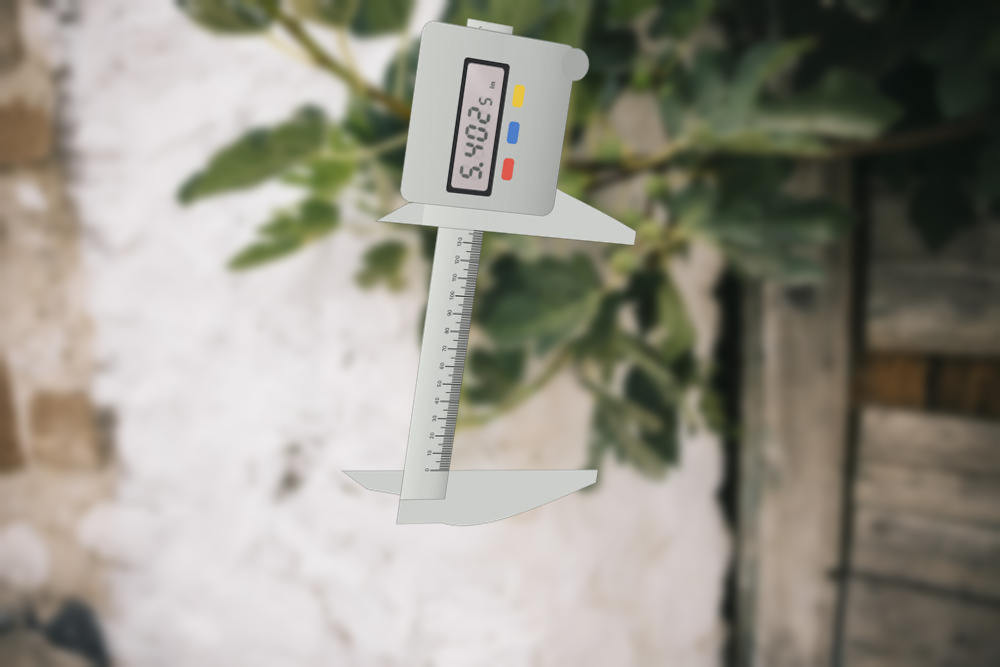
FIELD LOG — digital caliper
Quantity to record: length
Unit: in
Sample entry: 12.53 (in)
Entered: 5.4025 (in)
